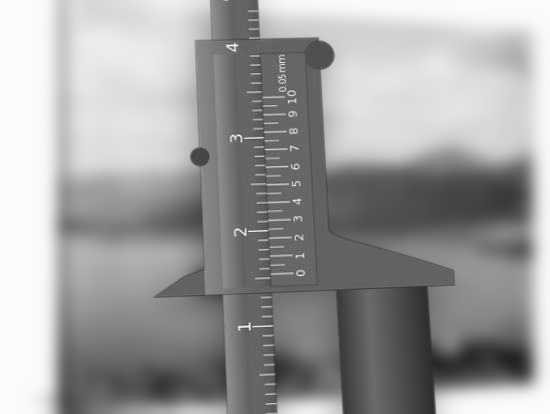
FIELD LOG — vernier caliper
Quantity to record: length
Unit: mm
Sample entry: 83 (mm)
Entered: 15.4 (mm)
